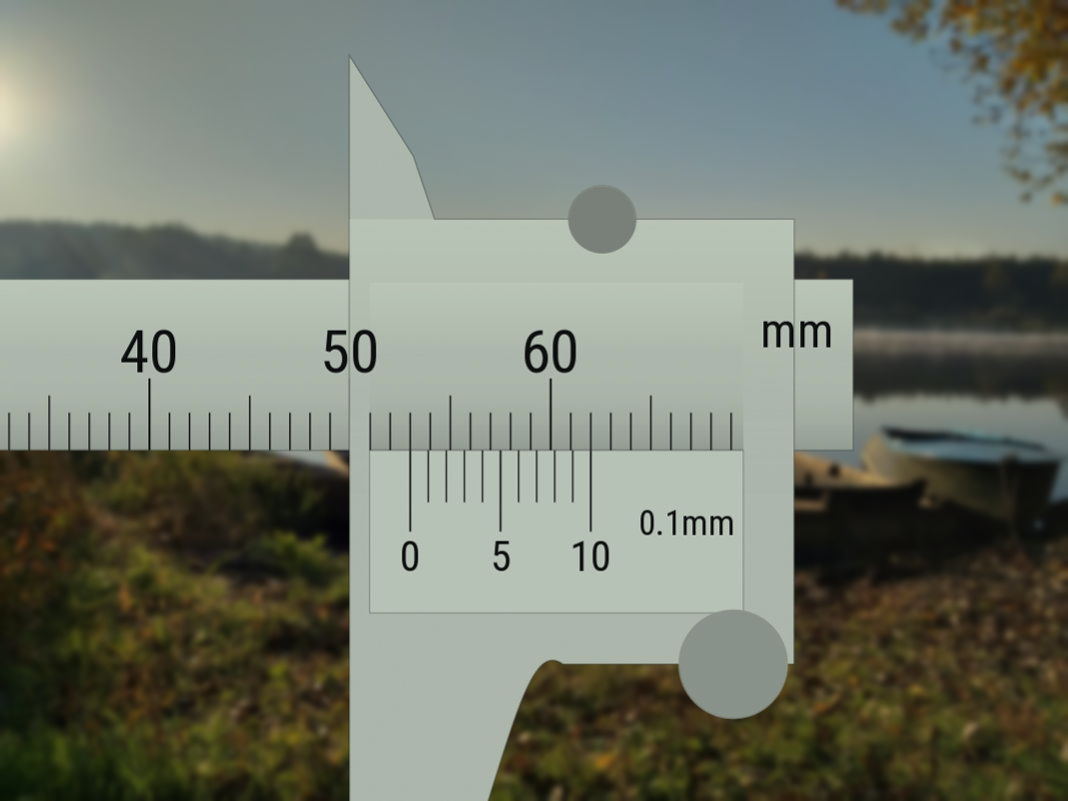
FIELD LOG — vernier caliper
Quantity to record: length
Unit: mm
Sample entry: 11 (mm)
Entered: 53.0 (mm)
